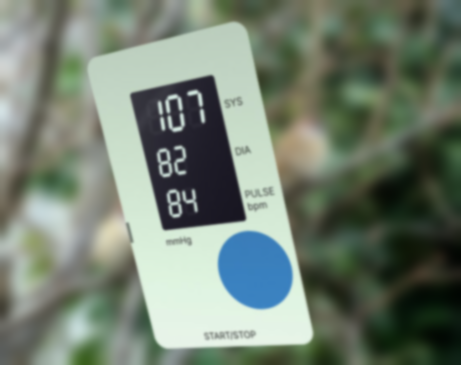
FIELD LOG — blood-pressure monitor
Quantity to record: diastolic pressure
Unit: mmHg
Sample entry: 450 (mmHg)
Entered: 82 (mmHg)
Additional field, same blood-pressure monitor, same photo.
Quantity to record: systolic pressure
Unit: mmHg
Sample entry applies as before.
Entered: 107 (mmHg)
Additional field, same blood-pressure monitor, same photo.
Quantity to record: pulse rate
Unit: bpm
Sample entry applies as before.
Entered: 84 (bpm)
